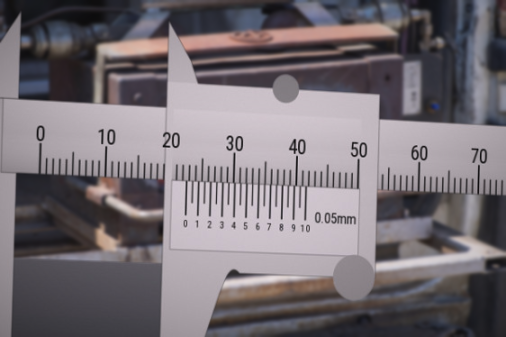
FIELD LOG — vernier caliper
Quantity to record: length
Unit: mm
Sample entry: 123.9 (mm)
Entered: 22.6 (mm)
